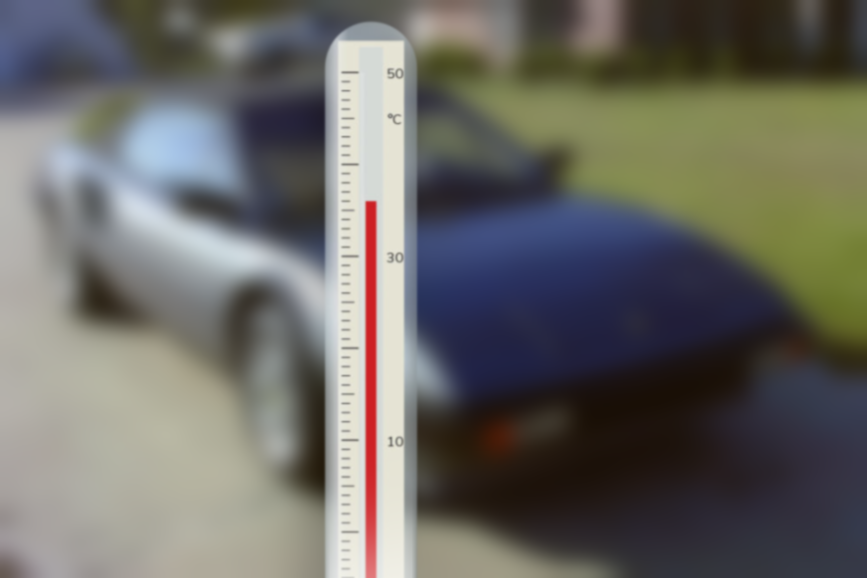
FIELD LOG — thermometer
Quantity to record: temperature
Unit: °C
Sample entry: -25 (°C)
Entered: 36 (°C)
